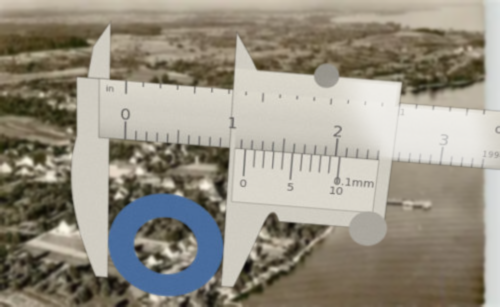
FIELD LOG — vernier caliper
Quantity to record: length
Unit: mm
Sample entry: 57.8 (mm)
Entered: 11.4 (mm)
